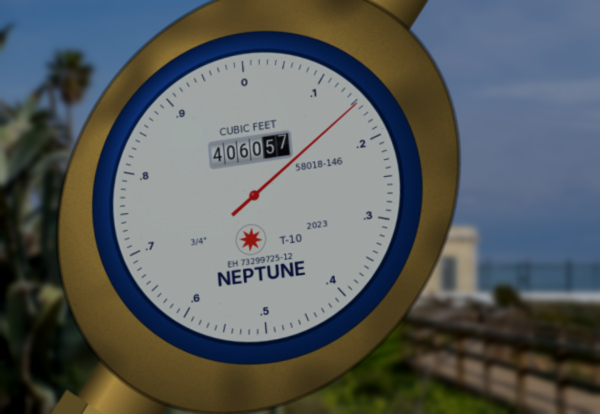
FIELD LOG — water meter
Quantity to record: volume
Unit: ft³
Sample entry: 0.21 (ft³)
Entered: 406057.15 (ft³)
